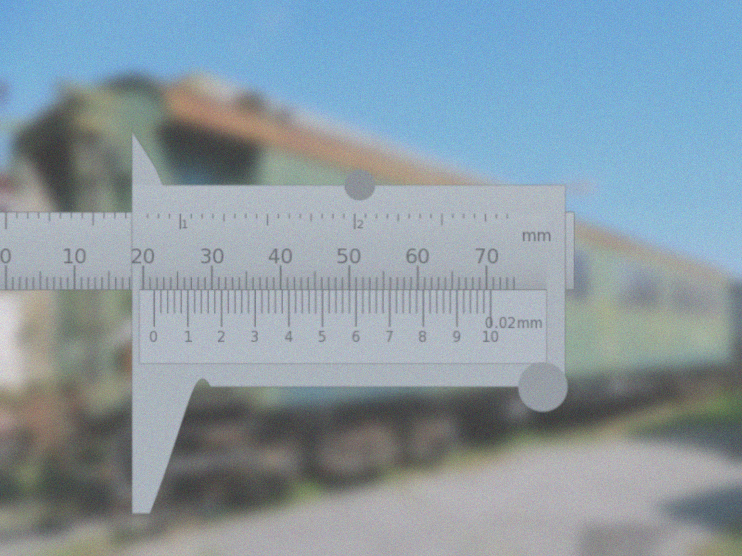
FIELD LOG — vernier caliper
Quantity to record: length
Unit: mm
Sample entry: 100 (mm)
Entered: 21.6 (mm)
